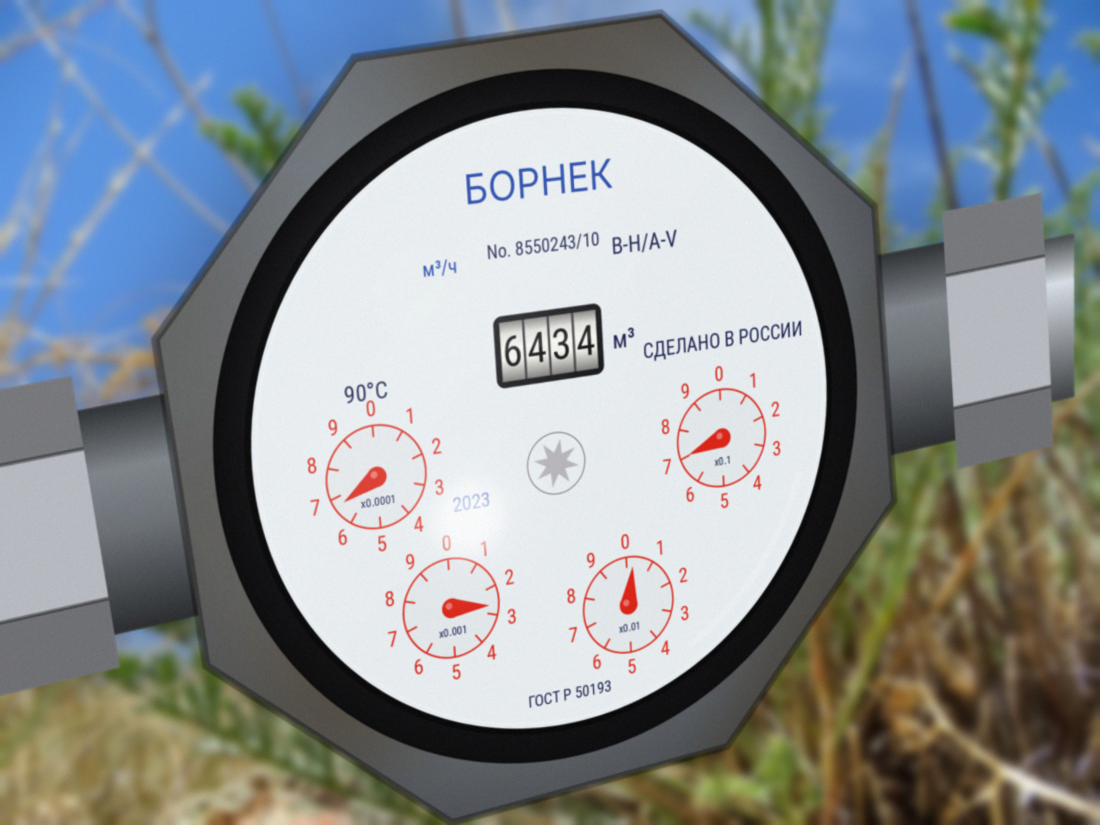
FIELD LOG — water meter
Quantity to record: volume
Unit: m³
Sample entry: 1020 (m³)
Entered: 6434.7026 (m³)
